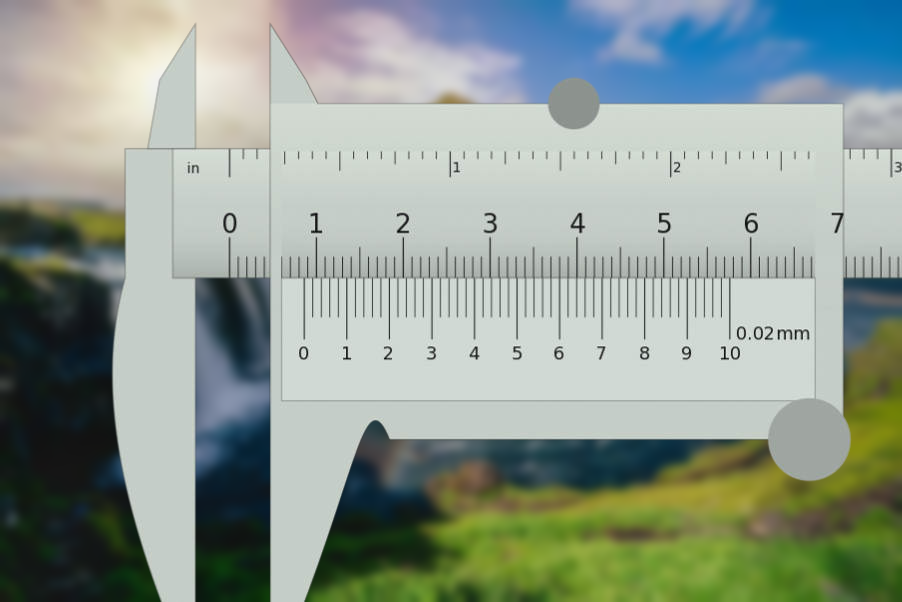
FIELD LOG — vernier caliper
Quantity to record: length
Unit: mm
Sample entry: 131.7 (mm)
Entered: 8.6 (mm)
